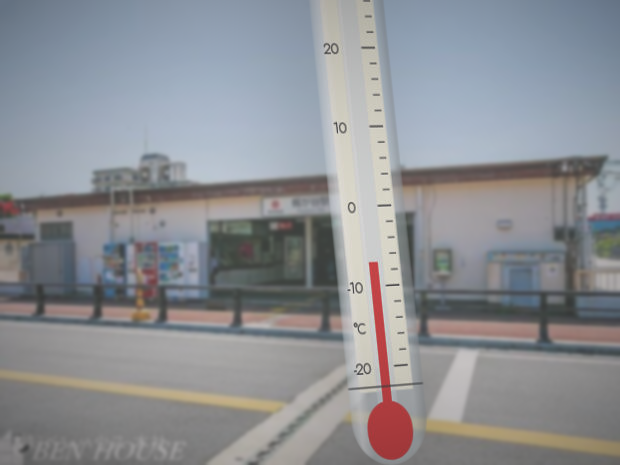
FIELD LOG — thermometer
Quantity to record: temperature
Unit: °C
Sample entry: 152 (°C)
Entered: -7 (°C)
